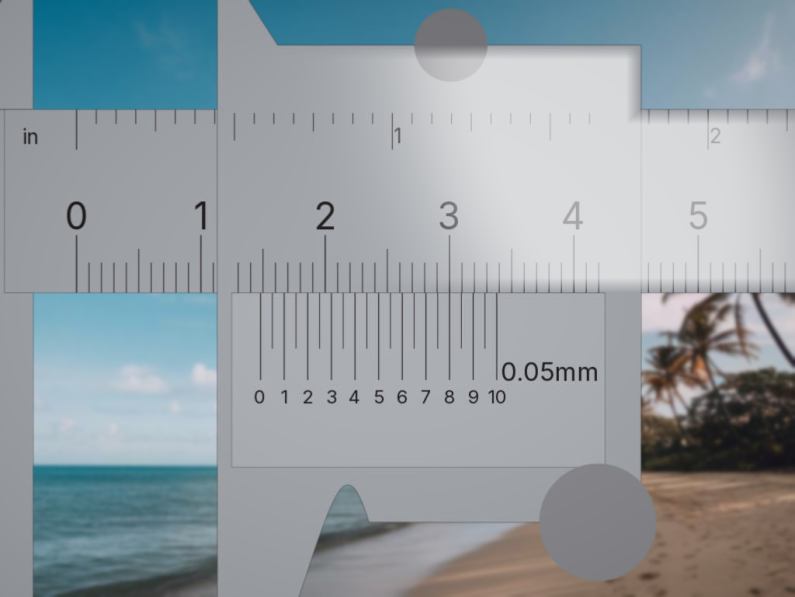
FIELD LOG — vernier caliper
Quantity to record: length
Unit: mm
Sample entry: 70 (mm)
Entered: 14.8 (mm)
